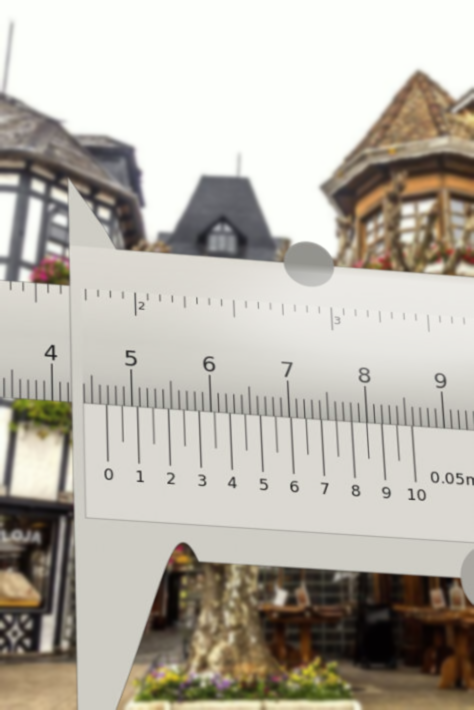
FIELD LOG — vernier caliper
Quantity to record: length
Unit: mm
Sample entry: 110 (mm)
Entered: 46.8 (mm)
